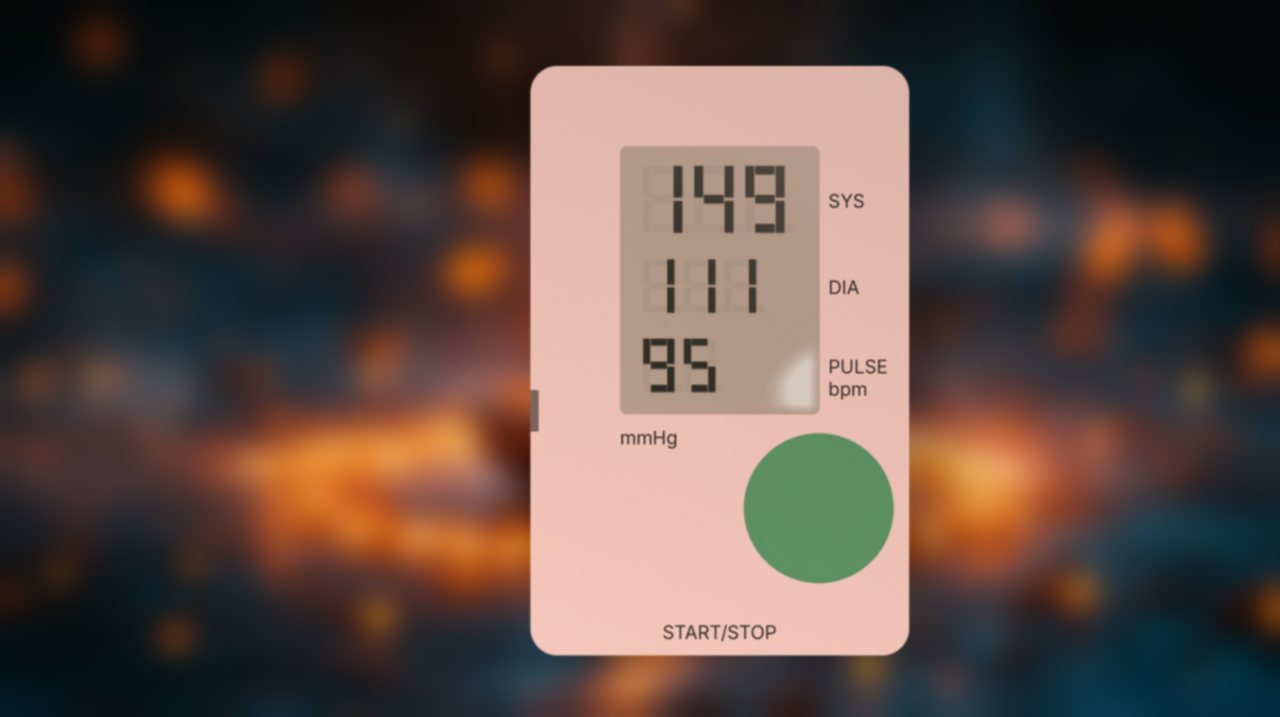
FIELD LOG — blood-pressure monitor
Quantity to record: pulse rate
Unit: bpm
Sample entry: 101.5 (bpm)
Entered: 95 (bpm)
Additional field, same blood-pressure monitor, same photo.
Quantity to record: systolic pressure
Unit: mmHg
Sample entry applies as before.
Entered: 149 (mmHg)
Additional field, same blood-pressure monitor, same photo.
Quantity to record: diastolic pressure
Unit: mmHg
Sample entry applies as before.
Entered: 111 (mmHg)
